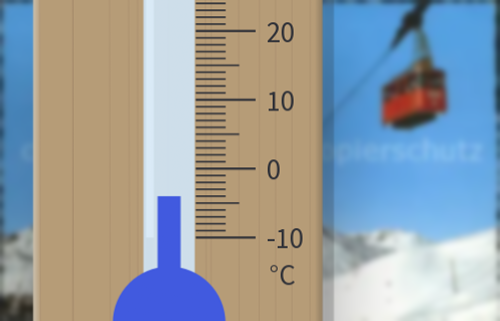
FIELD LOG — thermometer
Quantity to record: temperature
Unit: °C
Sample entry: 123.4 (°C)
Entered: -4 (°C)
